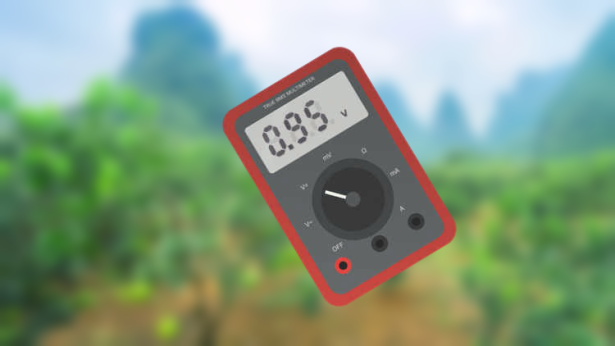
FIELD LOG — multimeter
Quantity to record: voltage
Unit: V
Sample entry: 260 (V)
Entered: 0.95 (V)
